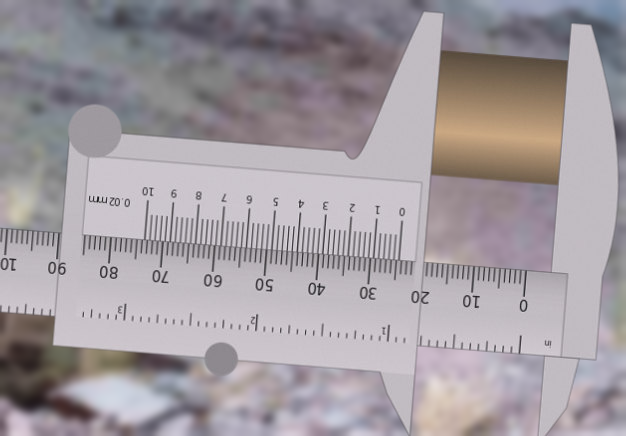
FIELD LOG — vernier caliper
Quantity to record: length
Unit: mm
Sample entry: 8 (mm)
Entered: 24.5 (mm)
